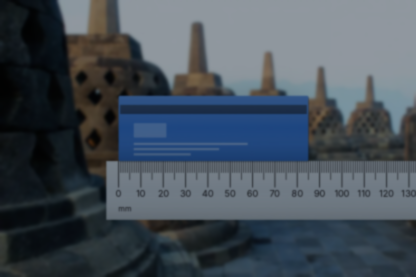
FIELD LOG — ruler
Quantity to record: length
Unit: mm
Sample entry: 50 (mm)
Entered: 85 (mm)
